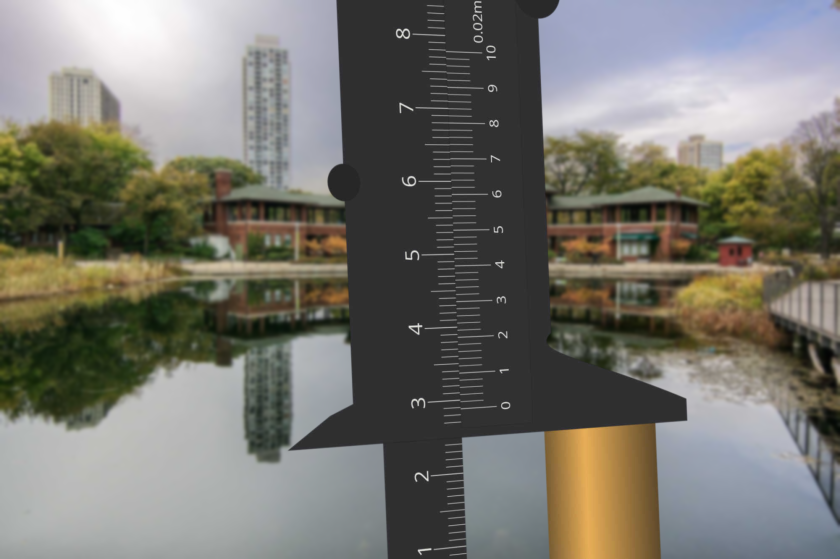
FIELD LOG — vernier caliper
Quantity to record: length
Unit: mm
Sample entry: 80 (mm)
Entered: 28.8 (mm)
